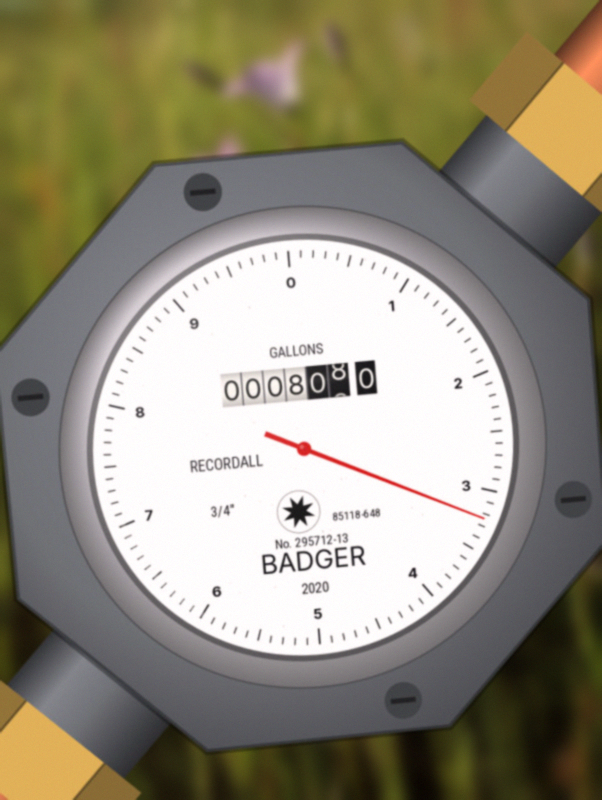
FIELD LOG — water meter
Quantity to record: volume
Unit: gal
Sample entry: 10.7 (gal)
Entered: 8083.2 (gal)
